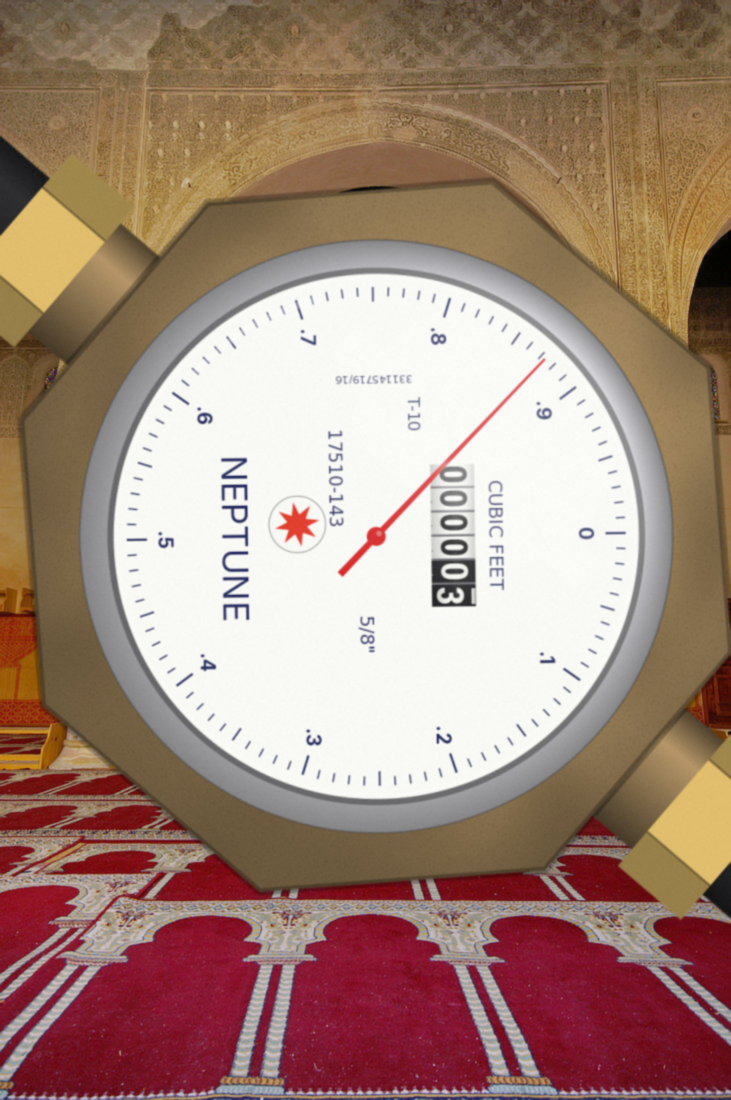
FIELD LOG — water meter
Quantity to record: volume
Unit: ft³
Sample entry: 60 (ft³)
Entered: 2.87 (ft³)
